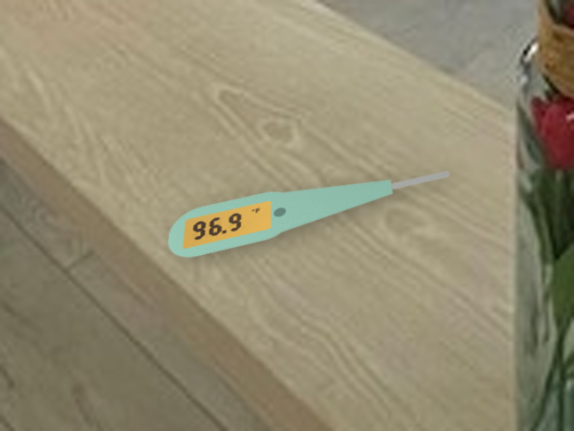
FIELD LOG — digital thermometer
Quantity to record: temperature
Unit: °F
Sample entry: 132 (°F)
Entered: 96.9 (°F)
